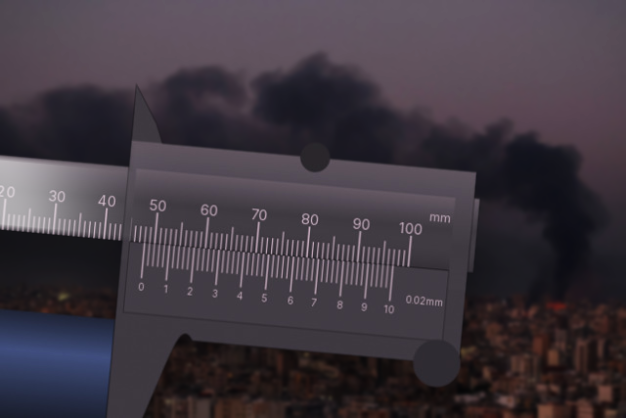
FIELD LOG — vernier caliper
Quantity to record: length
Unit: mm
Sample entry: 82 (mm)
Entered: 48.0 (mm)
